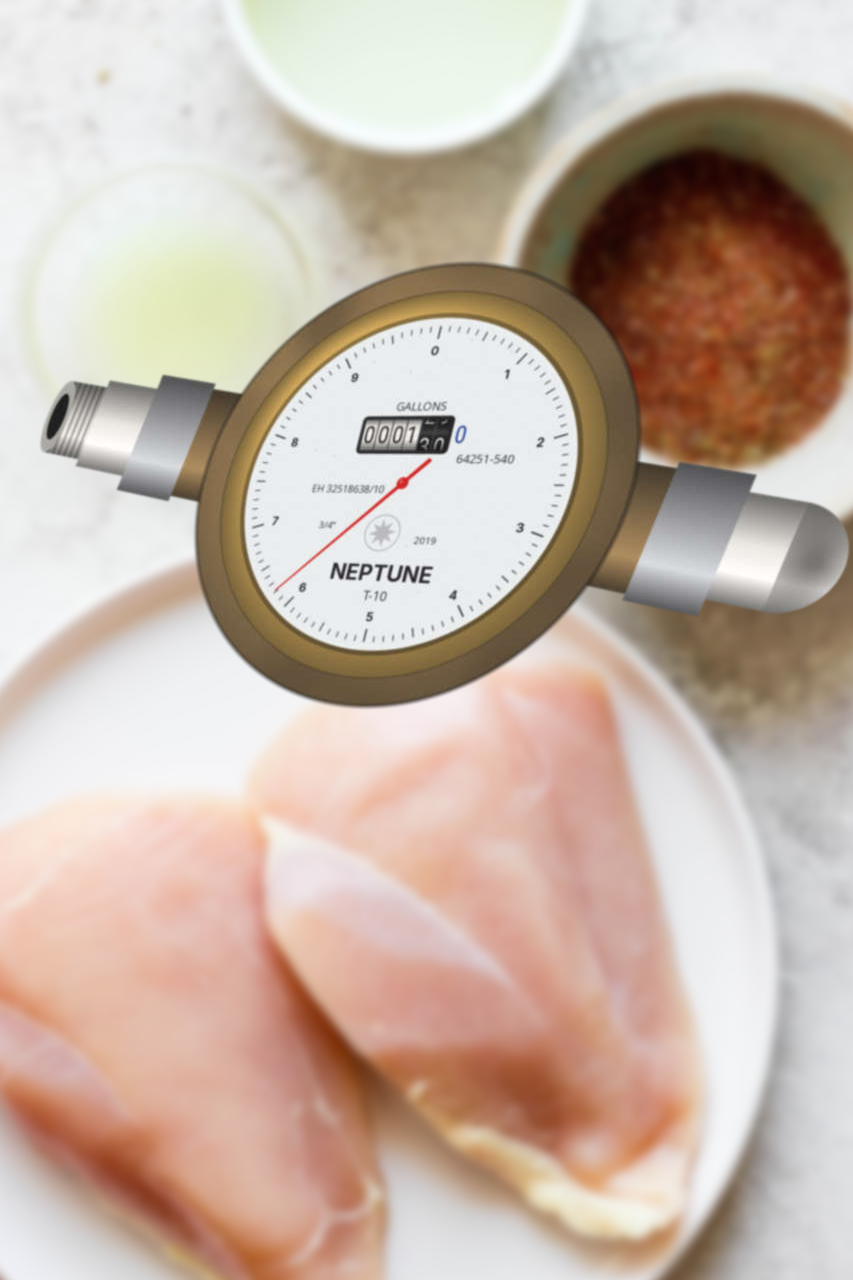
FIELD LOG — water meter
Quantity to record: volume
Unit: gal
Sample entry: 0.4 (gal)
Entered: 1296.2 (gal)
